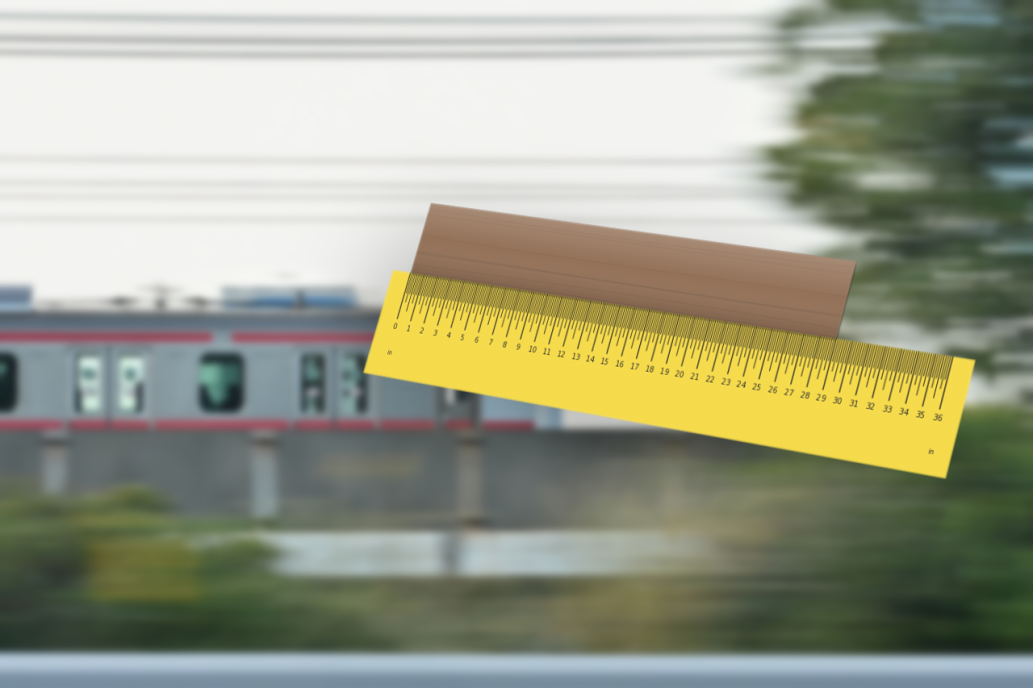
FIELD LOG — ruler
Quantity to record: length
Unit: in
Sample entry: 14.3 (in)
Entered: 29 (in)
